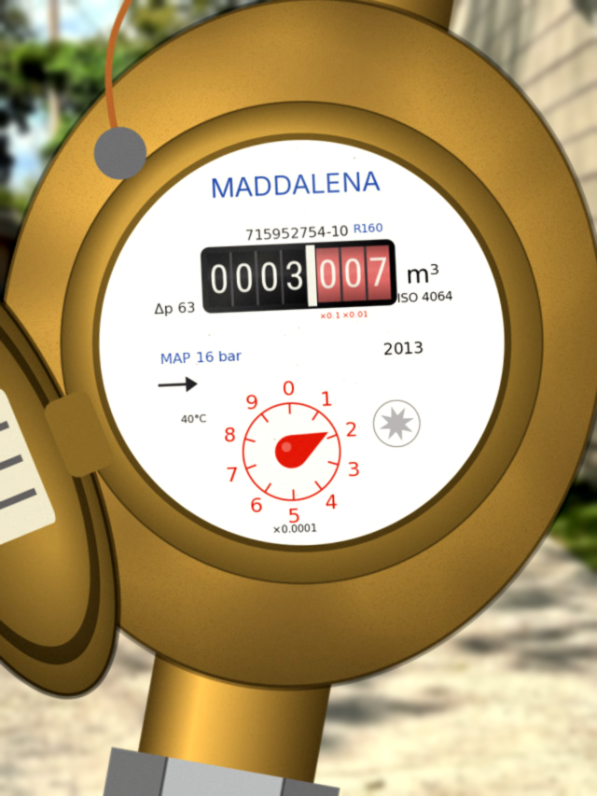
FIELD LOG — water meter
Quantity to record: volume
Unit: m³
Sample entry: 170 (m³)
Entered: 3.0071 (m³)
